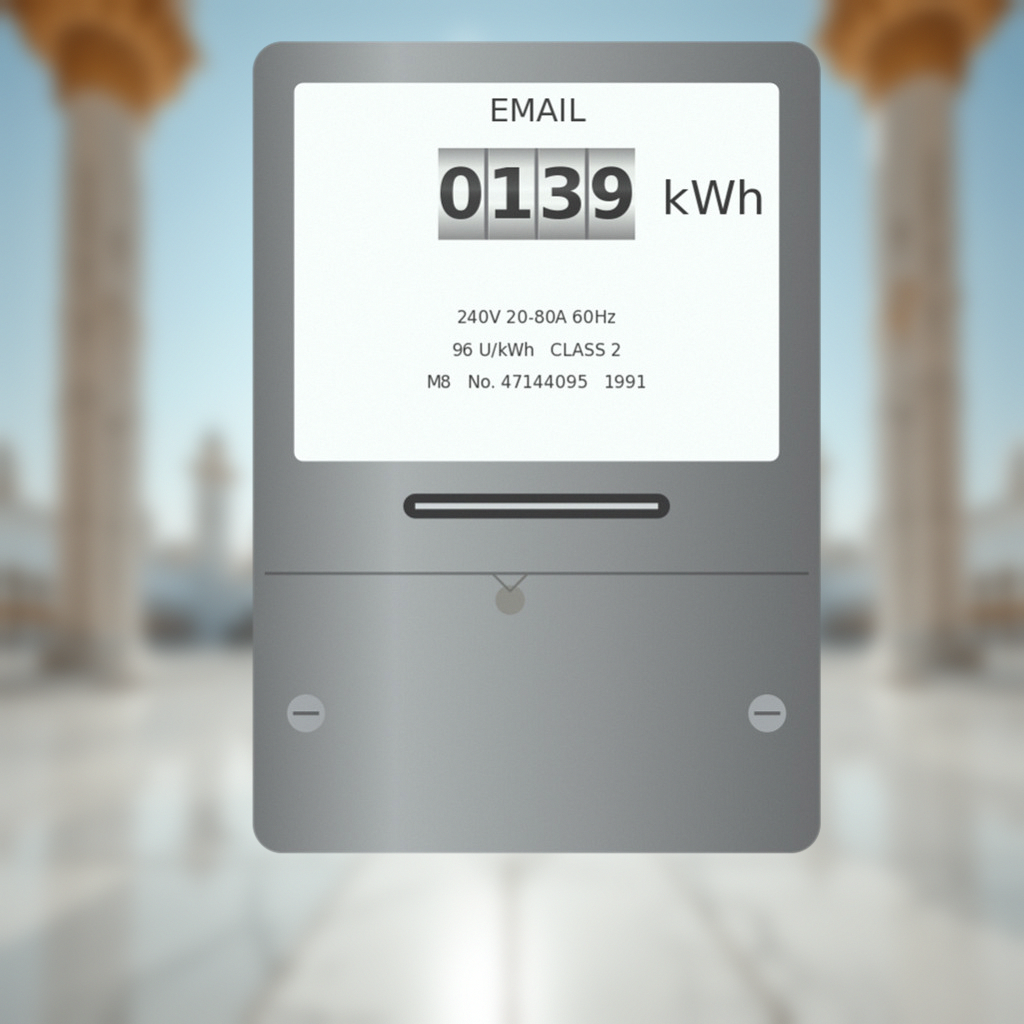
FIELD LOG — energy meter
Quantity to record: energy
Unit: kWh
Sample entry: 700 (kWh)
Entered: 139 (kWh)
